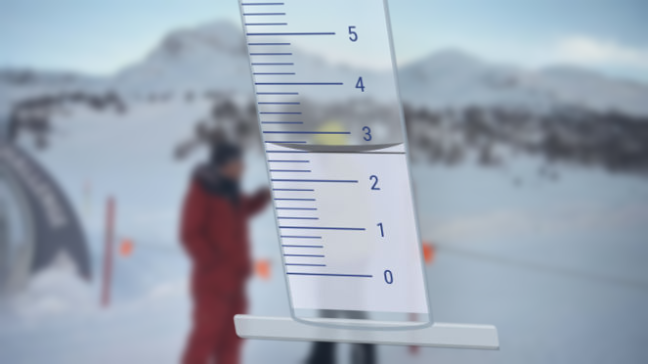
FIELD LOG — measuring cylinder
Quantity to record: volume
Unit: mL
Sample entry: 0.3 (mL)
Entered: 2.6 (mL)
